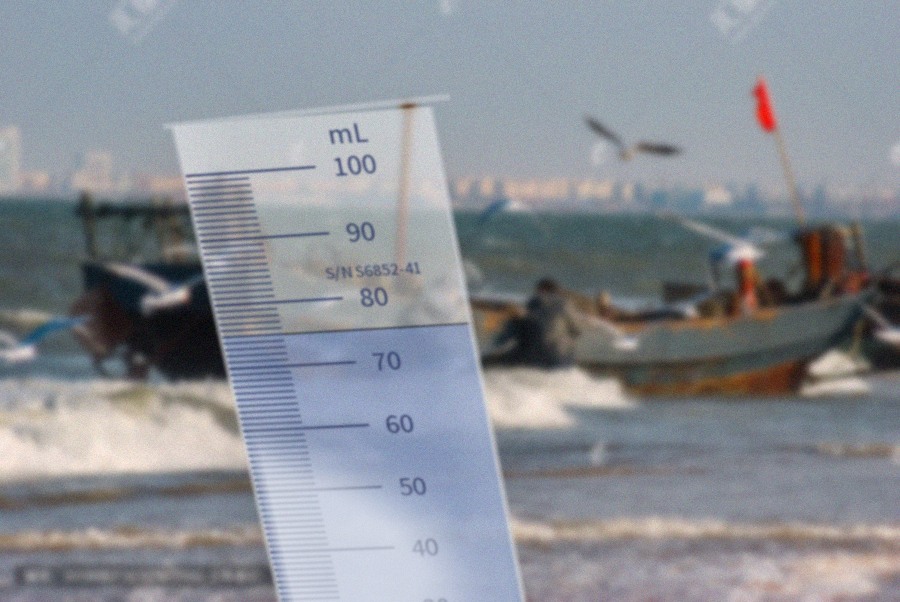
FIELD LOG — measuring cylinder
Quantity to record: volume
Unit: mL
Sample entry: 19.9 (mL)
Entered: 75 (mL)
